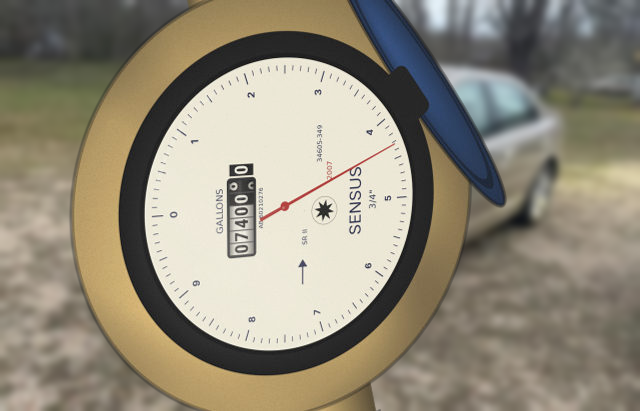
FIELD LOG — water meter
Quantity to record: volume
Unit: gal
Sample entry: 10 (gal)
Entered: 740084.3 (gal)
